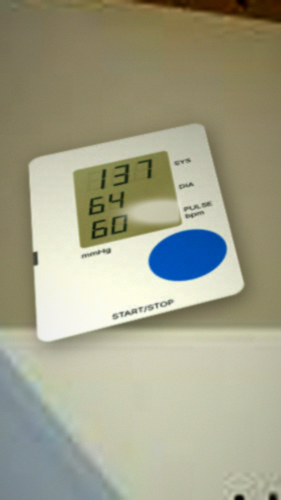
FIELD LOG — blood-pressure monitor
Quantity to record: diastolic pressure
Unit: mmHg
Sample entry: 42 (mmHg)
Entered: 64 (mmHg)
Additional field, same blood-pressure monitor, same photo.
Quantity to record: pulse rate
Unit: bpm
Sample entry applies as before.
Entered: 60 (bpm)
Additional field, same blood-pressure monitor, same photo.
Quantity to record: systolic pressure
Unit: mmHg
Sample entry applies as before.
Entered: 137 (mmHg)
